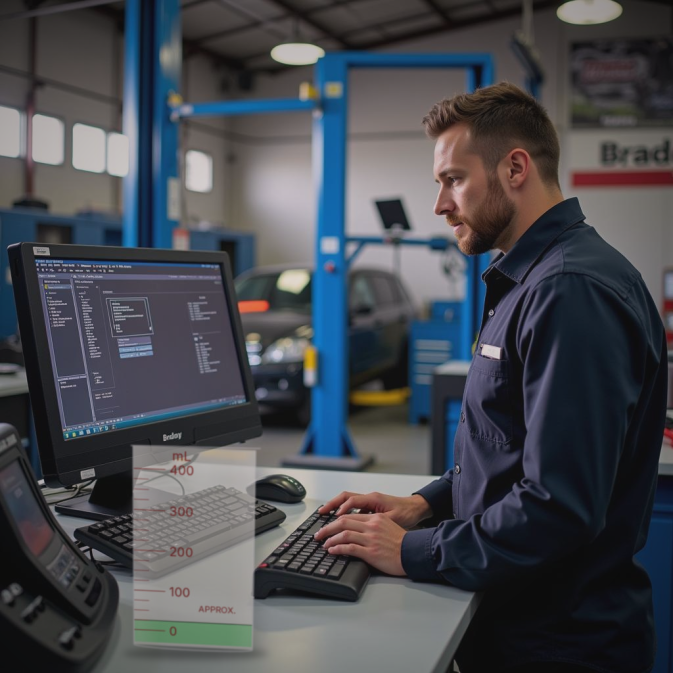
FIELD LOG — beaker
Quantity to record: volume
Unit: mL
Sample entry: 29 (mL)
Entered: 25 (mL)
